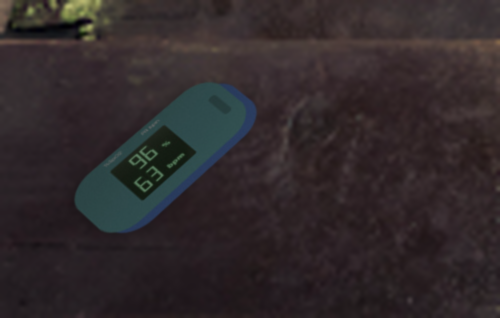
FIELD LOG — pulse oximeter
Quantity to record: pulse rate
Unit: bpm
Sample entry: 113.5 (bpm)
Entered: 63 (bpm)
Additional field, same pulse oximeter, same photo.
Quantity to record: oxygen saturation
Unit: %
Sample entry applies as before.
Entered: 96 (%)
